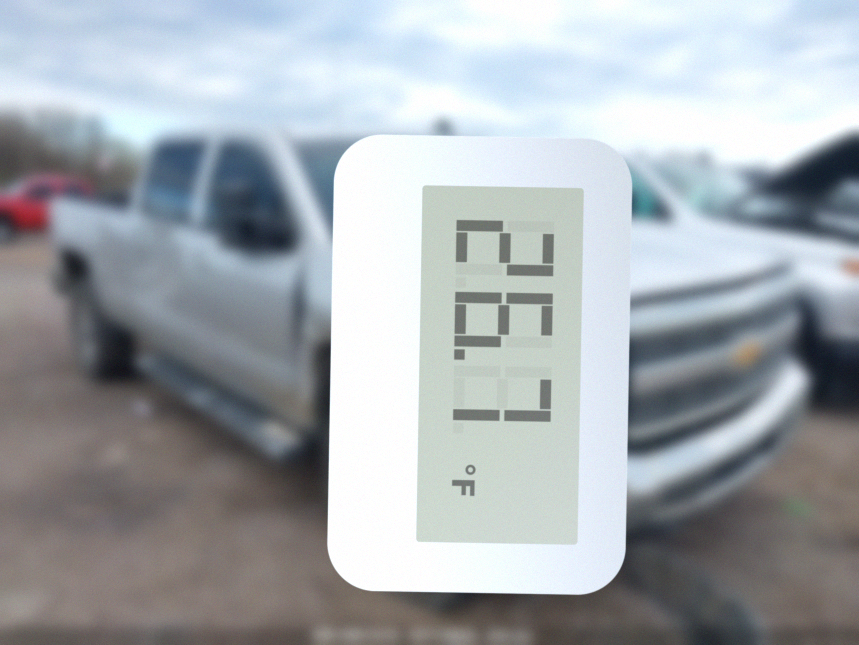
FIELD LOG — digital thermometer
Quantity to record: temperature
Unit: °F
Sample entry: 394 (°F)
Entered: 26.7 (°F)
